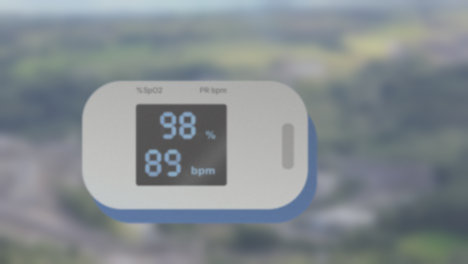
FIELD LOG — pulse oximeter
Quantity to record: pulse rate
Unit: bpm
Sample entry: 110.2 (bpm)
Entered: 89 (bpm)
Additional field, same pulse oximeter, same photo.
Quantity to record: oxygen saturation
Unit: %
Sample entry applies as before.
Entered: 98 (%)
